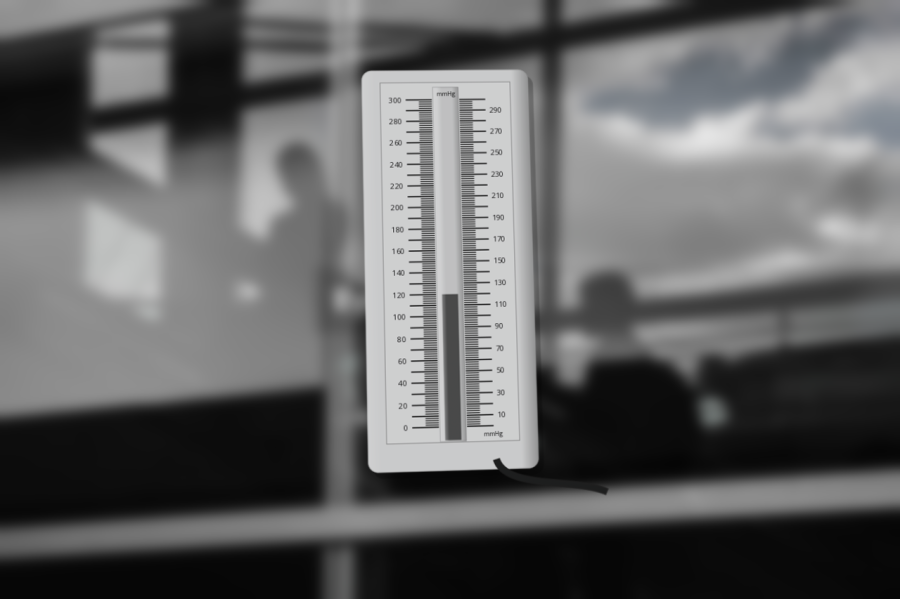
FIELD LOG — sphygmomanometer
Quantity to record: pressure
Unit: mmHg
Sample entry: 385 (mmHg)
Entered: 120 (mmHg)
